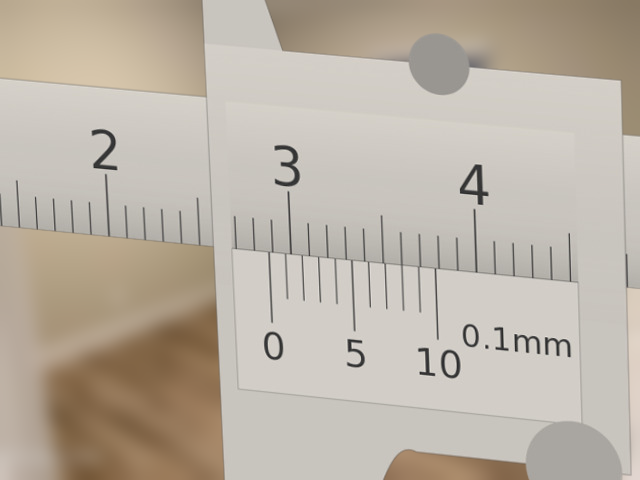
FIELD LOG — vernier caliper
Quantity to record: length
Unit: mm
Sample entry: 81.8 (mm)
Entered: 28.8 (mm)
